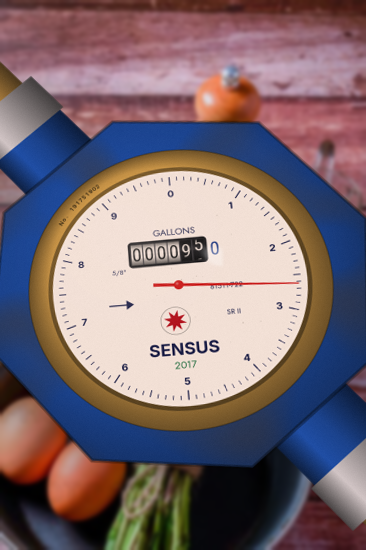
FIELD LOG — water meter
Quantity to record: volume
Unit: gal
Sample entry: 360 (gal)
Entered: 952.6 (gal)
